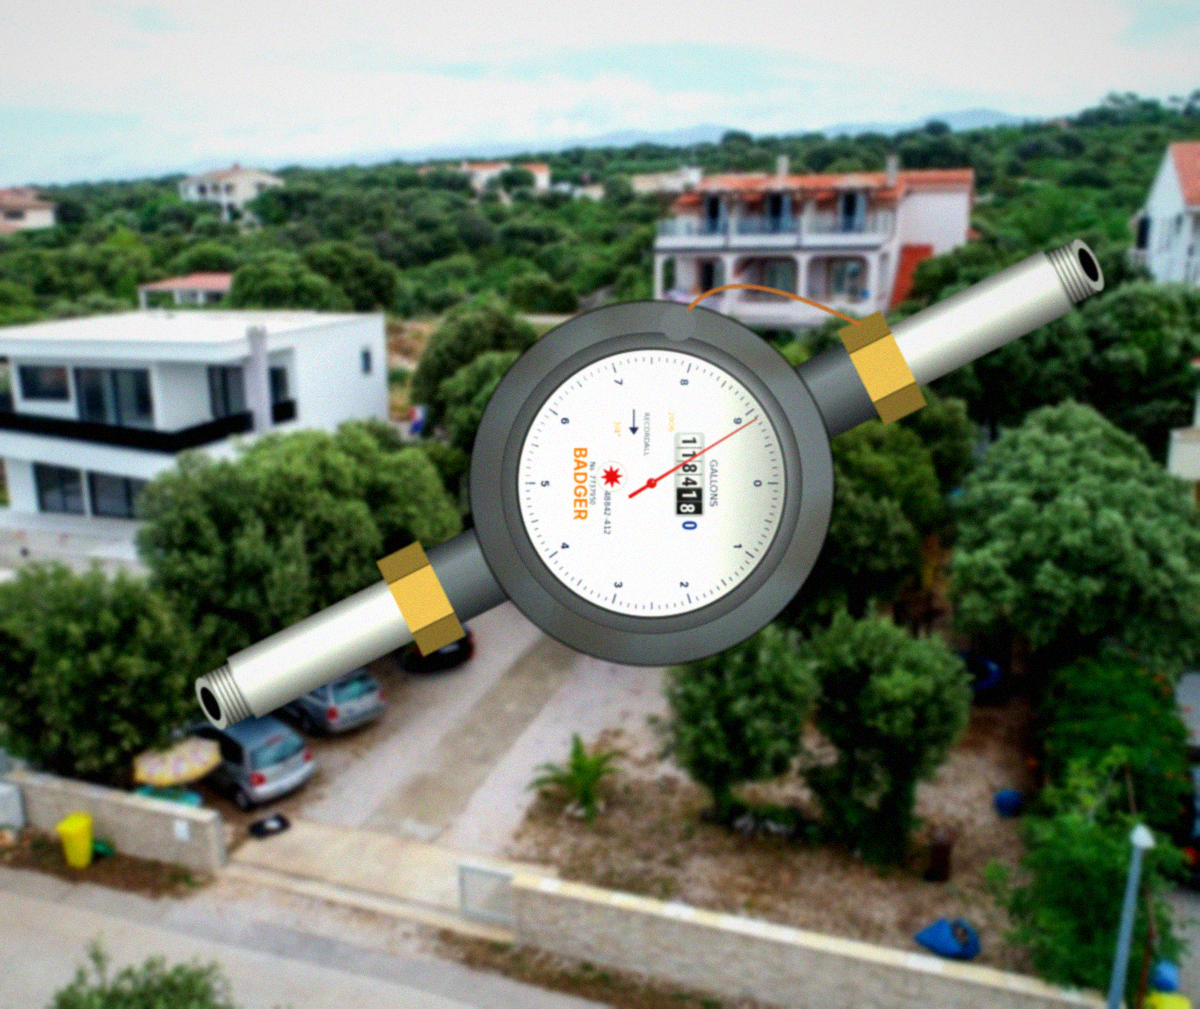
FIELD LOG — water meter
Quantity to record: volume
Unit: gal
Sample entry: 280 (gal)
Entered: 1184179.1 (gal)
